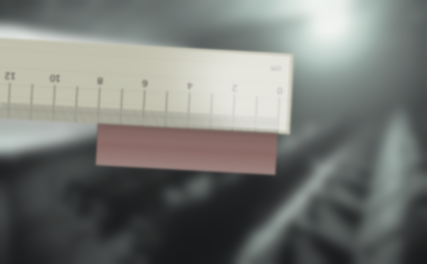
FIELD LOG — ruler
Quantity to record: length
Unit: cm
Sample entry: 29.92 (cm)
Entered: 8 (cm)
